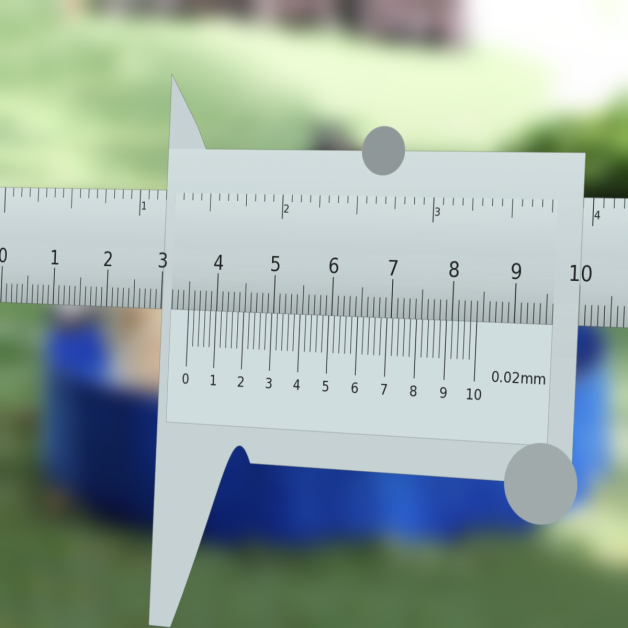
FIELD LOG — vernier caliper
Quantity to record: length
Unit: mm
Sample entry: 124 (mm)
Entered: 35.0 (mm)
